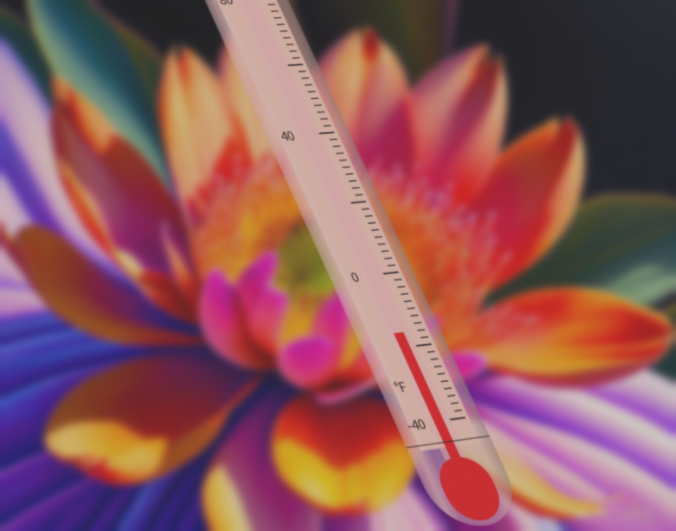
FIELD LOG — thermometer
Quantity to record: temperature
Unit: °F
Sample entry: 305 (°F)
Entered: -16 (°F)
